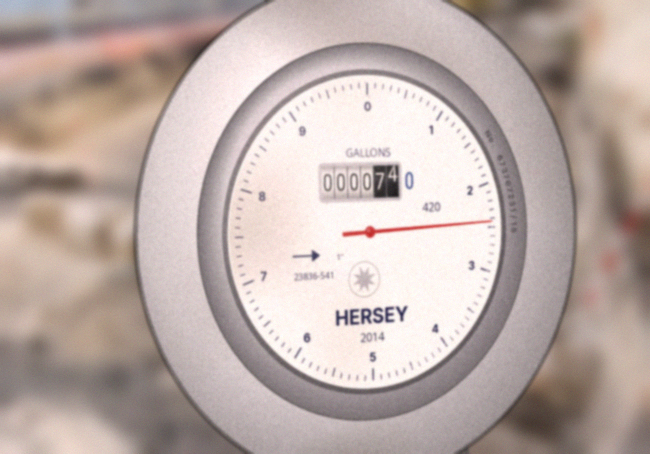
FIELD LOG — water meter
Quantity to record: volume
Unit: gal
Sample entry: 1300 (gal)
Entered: 742.4 (gal)
